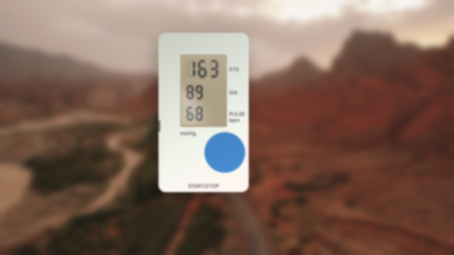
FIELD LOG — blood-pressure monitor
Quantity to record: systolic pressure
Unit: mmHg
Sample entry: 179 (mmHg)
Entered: 163 (mmHg)
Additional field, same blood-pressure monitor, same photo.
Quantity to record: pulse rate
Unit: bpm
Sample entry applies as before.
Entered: 68 (bpm)
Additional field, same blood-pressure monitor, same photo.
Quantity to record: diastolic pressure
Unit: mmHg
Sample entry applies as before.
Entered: 89 (mmHg)
